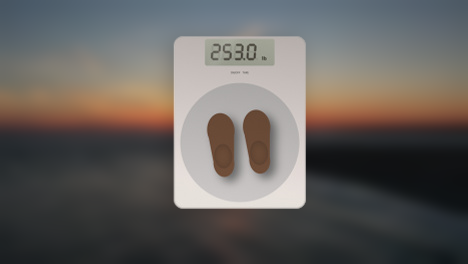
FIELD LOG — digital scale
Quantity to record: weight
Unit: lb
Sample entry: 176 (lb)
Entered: 253.0 (lb)
